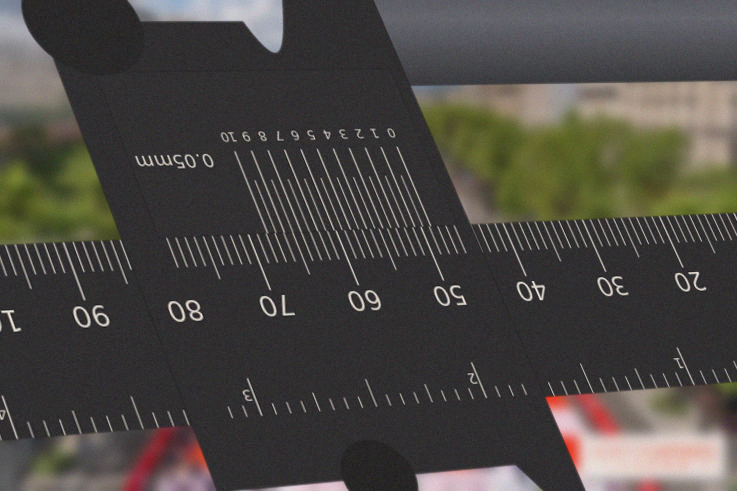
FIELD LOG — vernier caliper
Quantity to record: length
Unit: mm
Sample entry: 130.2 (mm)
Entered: 48.8 (mm)
